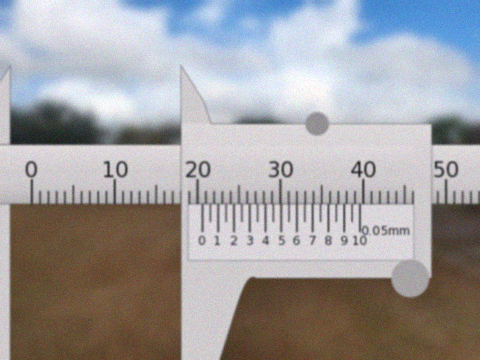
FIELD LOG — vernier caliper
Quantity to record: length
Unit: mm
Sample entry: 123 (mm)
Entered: 20.6 (mm)
